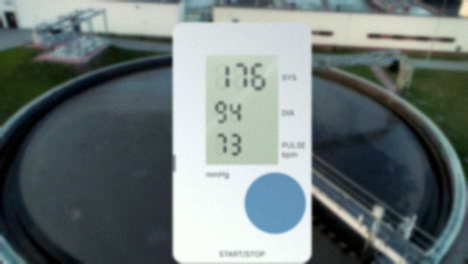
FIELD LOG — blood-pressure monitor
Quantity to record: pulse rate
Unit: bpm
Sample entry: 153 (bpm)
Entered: 73 (bpm)
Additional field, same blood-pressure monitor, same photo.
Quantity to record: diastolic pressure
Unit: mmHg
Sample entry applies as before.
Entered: 94 (mmHg)
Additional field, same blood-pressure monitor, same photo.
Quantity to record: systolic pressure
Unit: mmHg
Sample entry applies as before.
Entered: 176 (mmHg)
